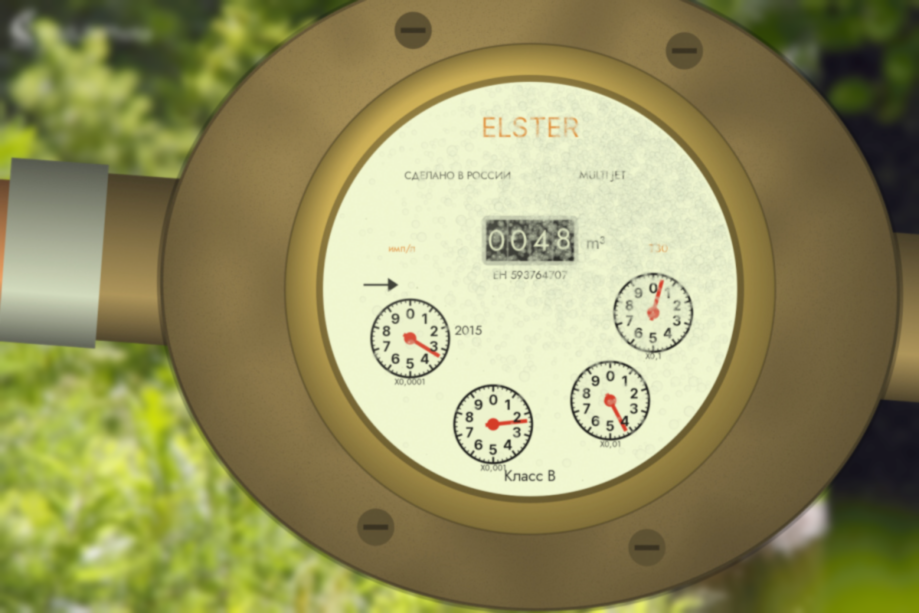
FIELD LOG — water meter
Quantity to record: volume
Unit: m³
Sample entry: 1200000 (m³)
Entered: 48.0423 (m³)
